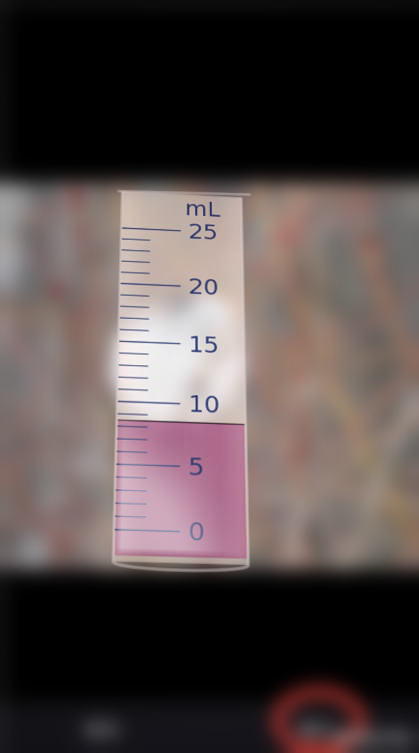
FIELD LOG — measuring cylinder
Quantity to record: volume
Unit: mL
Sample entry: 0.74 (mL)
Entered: 8.5 (mL)
